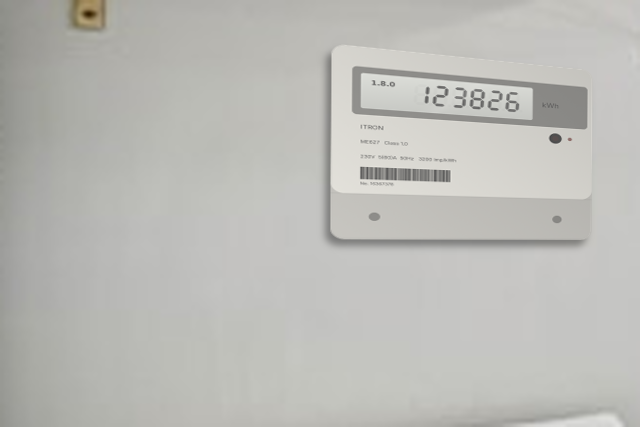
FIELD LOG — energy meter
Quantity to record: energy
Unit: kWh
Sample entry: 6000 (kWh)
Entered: 123826 (kWh)
